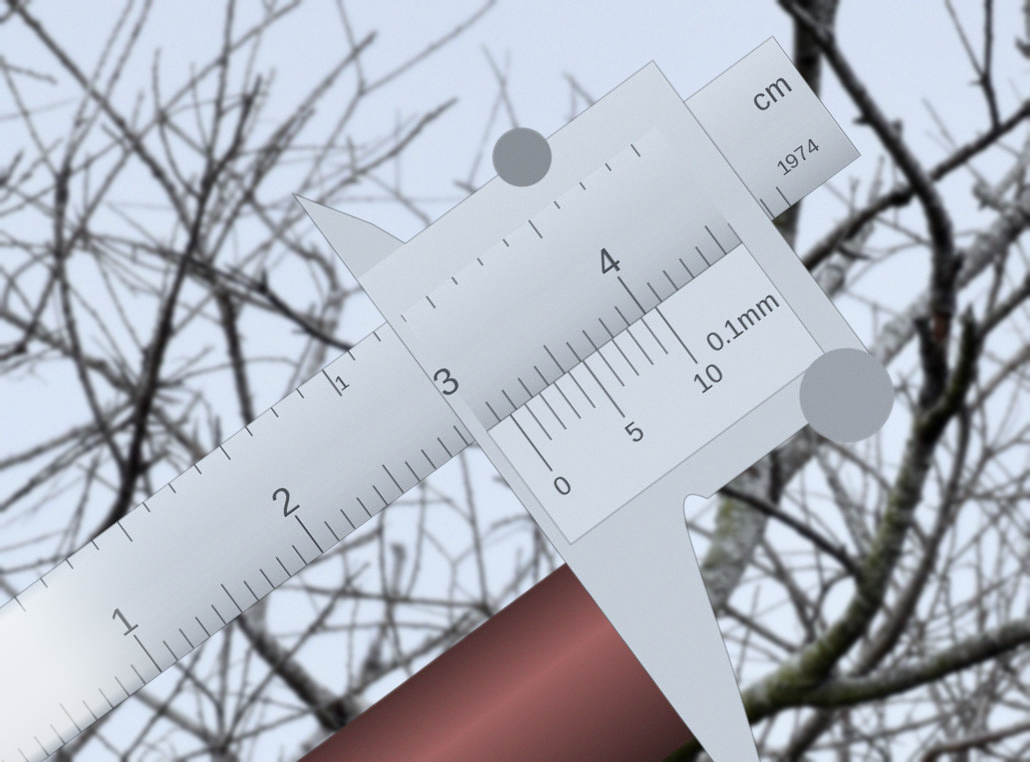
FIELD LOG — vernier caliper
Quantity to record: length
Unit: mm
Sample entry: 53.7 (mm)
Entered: 31.6 (mm)
